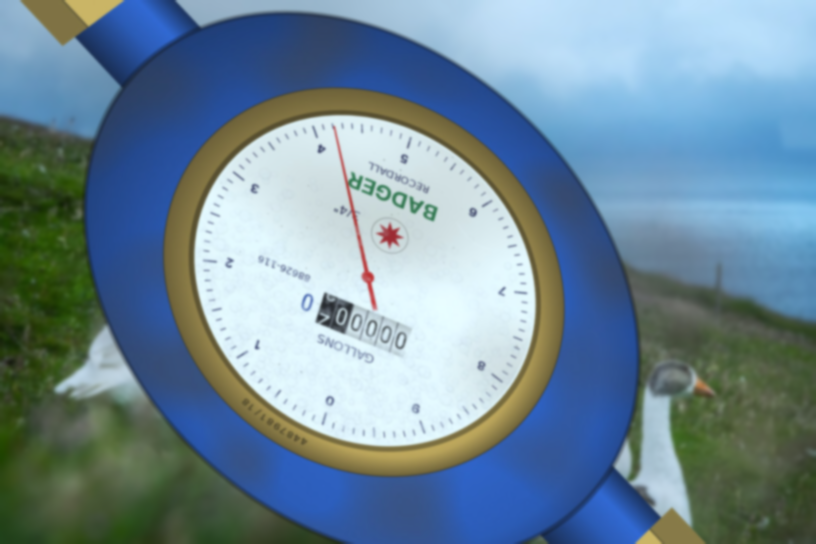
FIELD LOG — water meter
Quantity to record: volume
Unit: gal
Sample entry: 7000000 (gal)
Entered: 24.2 (gal)
